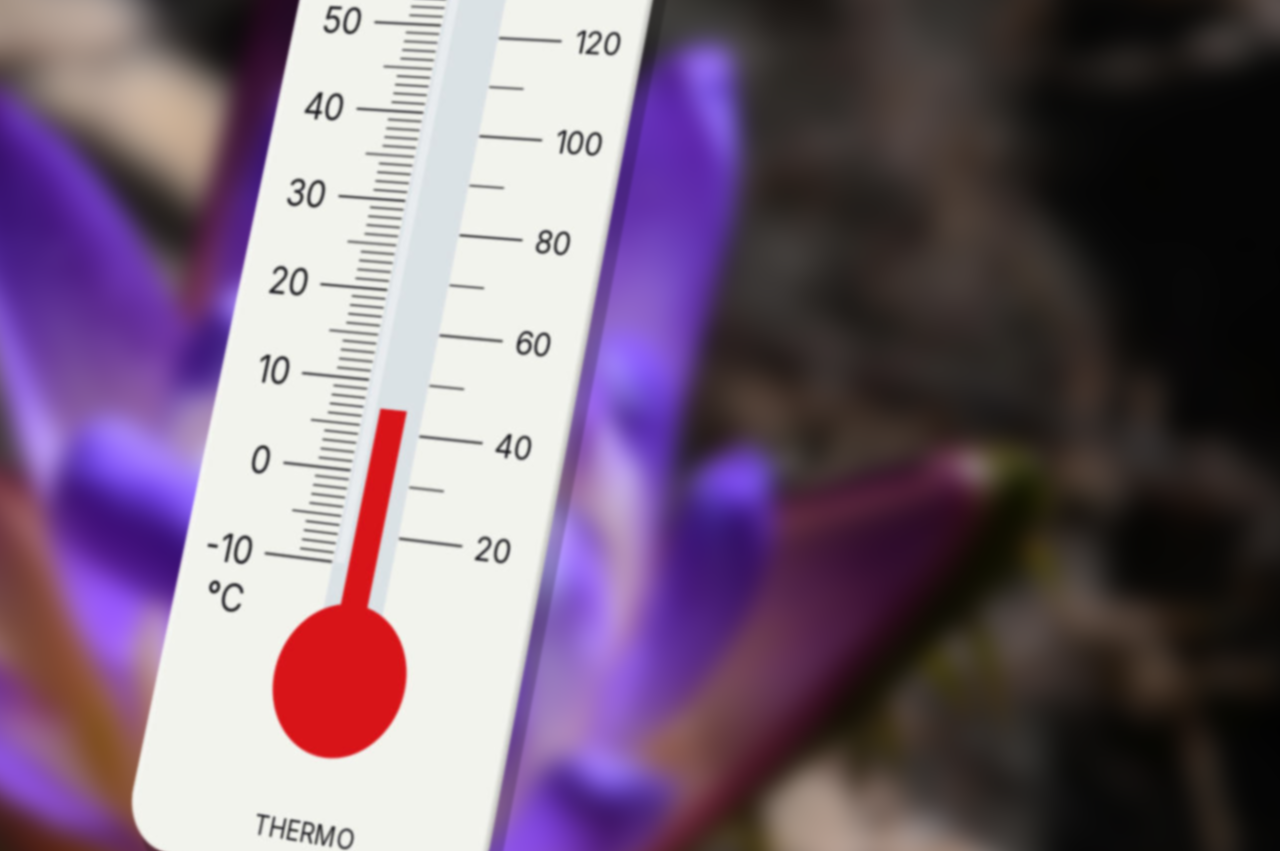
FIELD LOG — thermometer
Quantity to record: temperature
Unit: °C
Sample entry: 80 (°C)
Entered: 7 (°C)
